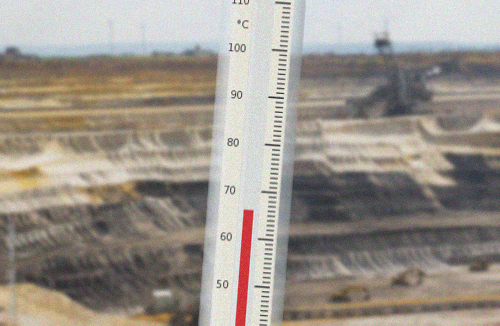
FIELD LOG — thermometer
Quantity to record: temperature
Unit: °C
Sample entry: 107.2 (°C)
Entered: 66 (°C)
